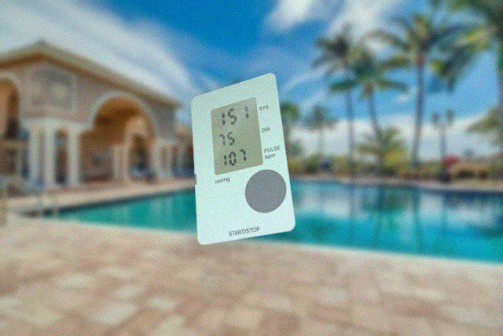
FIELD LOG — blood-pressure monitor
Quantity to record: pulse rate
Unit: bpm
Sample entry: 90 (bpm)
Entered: 107 (bpm)
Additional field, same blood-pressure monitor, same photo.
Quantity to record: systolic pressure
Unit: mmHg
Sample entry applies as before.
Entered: 151 (mmHg)
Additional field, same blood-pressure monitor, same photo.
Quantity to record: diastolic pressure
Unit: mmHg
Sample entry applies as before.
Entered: 75 (mmHg)
